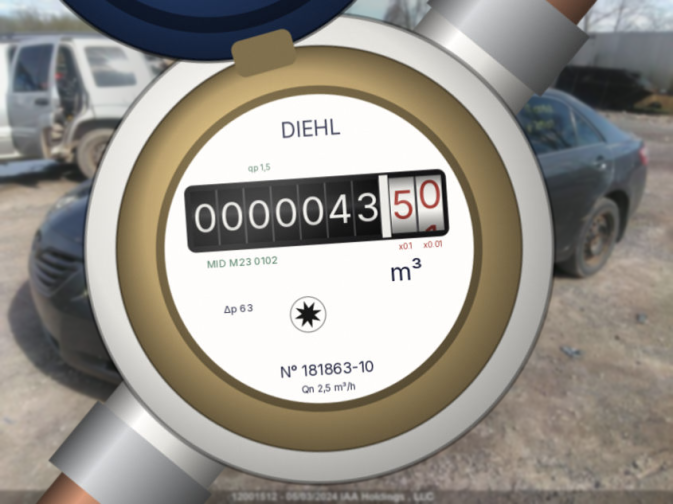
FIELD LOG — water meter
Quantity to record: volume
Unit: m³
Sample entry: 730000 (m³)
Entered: 43.50 (m³)
